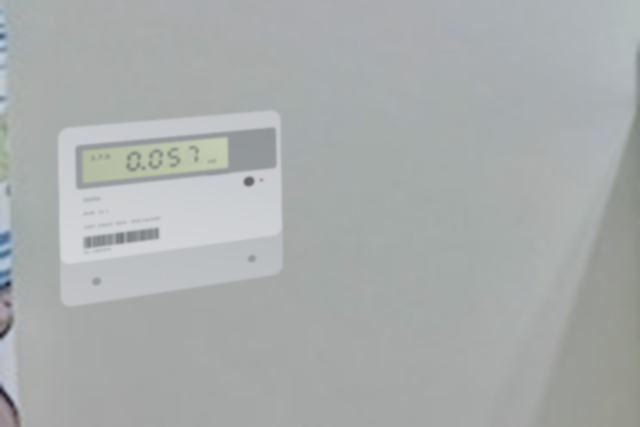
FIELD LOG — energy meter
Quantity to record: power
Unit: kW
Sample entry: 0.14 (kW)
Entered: 0.057 (kW)
